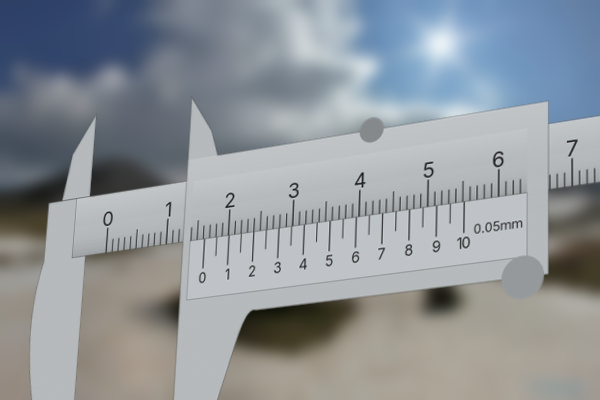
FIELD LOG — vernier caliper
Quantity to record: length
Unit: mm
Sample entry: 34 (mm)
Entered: 16.2 (mm)
